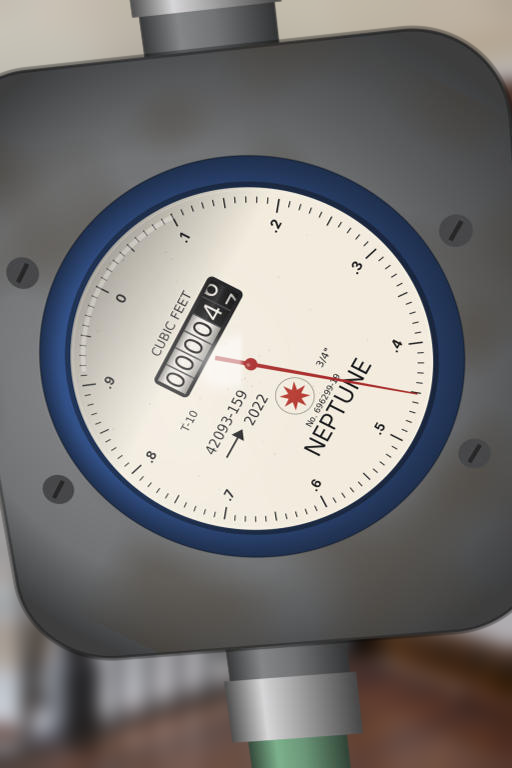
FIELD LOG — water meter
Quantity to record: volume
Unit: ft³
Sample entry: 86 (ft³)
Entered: 46.45 (ft³)
